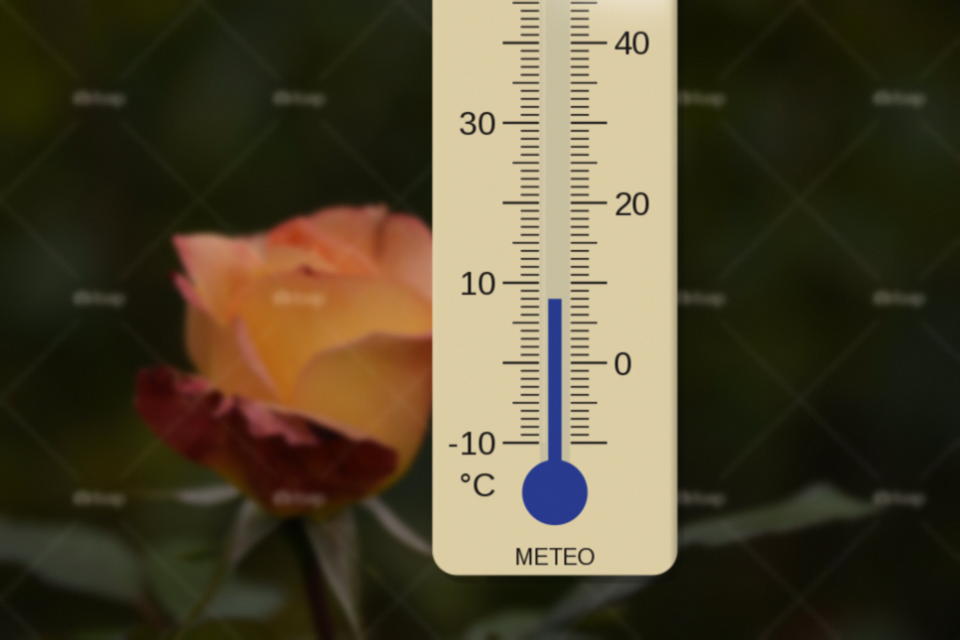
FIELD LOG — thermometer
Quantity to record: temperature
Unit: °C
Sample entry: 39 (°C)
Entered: 8 (°C)
